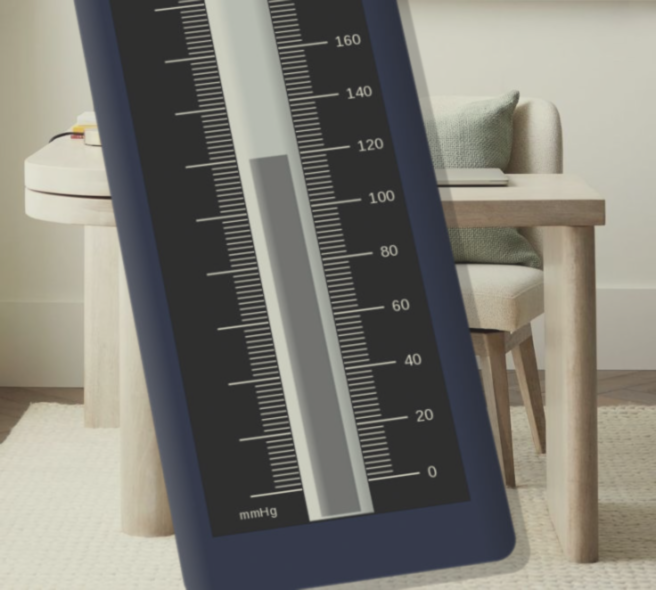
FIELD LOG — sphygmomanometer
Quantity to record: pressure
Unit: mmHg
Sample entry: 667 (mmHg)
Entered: 120 (mmHg)
